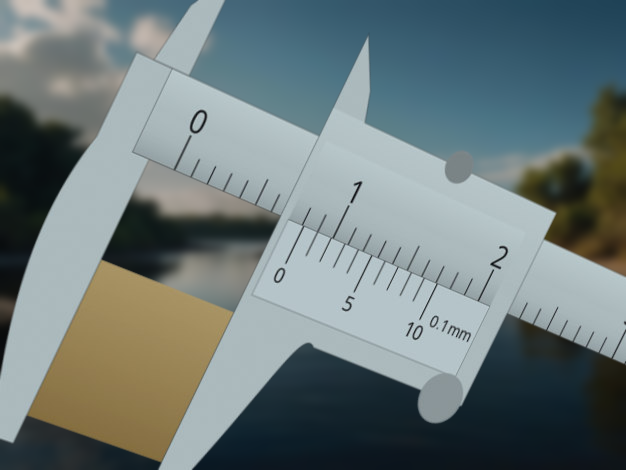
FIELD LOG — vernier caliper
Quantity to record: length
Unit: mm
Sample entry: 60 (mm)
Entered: 8.1 (mm)
